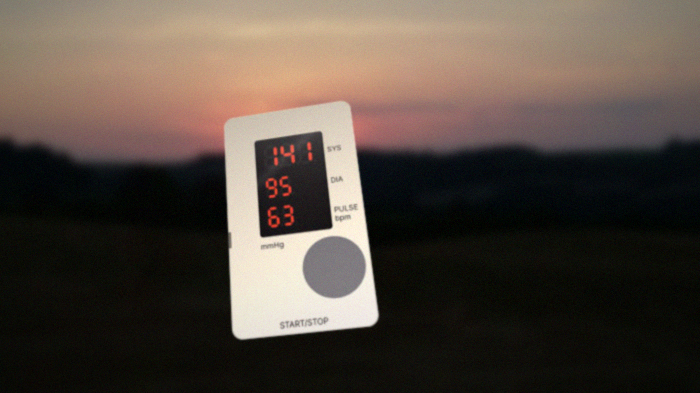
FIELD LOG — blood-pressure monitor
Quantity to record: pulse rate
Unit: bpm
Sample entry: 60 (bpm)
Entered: 63 (bpm)
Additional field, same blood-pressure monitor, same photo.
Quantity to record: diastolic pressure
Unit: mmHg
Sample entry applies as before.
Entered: 95 (mmHg)
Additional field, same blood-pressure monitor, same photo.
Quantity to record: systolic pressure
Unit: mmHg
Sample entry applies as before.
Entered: 141 (mmHg)
